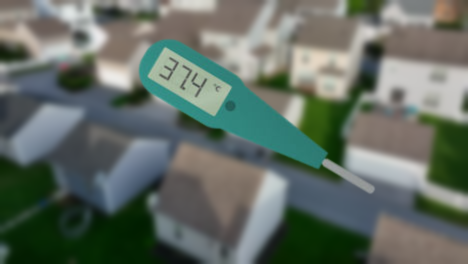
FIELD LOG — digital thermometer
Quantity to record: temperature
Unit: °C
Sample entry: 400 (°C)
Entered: 37.4 (°C)
